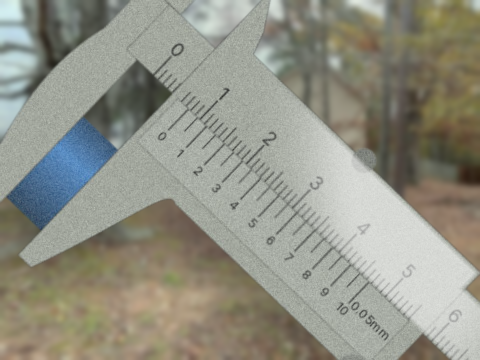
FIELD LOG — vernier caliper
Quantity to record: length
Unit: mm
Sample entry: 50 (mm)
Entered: 7.6 (mm)
